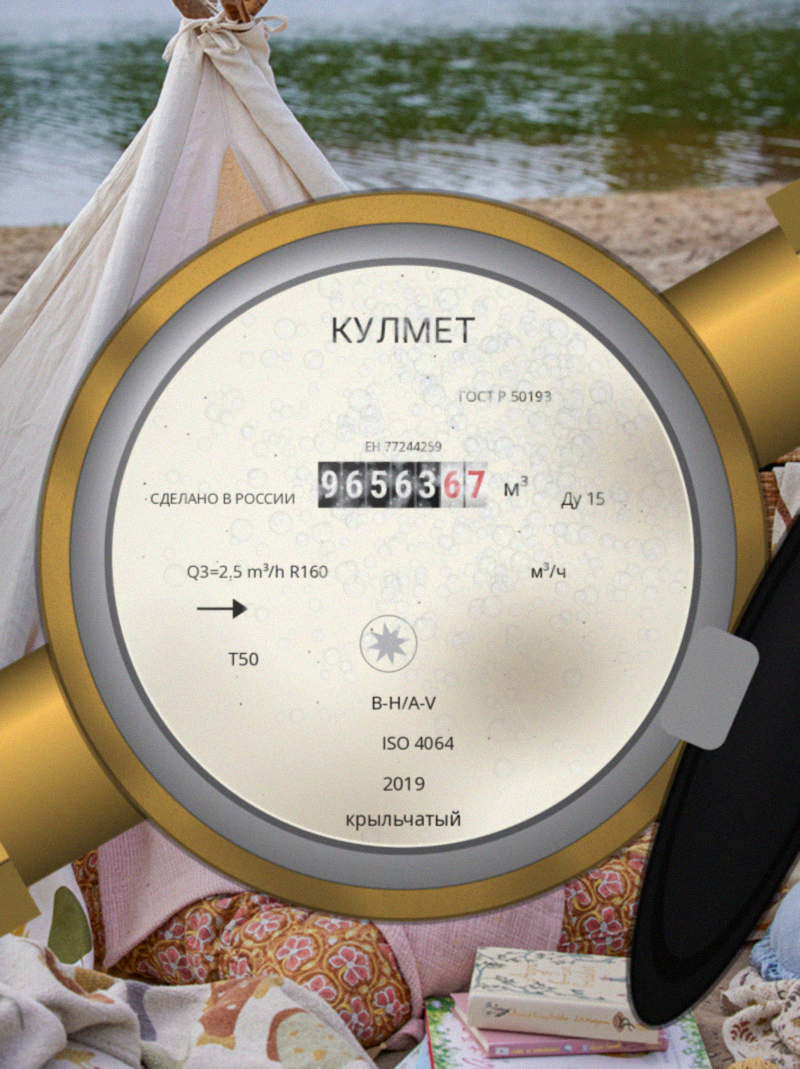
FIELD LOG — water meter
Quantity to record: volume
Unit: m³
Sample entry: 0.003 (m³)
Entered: 96563.67 (m³)
